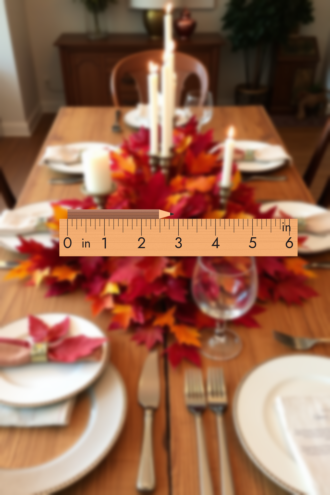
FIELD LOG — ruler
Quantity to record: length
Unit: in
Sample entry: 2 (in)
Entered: 2.875 (in)
